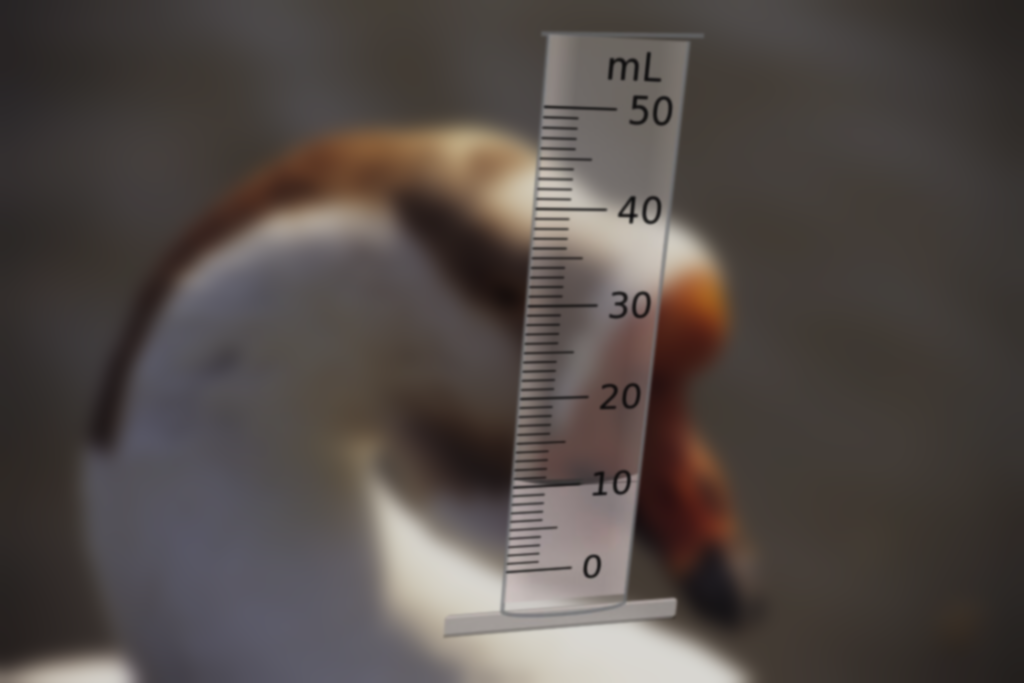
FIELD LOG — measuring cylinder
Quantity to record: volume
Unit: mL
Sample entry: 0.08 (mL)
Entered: 10 (mL)
